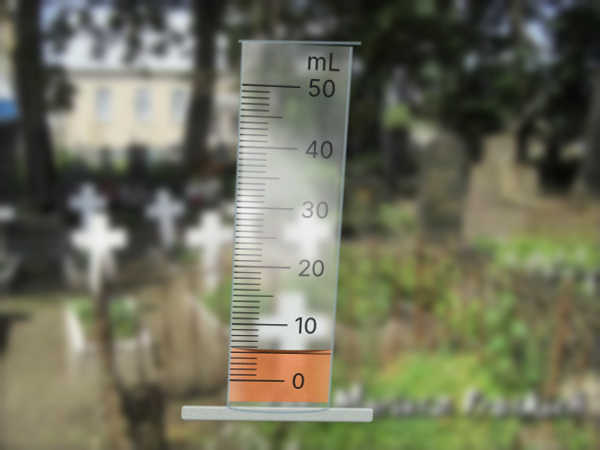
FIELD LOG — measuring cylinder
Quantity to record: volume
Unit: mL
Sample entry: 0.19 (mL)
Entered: 5 (mL)
